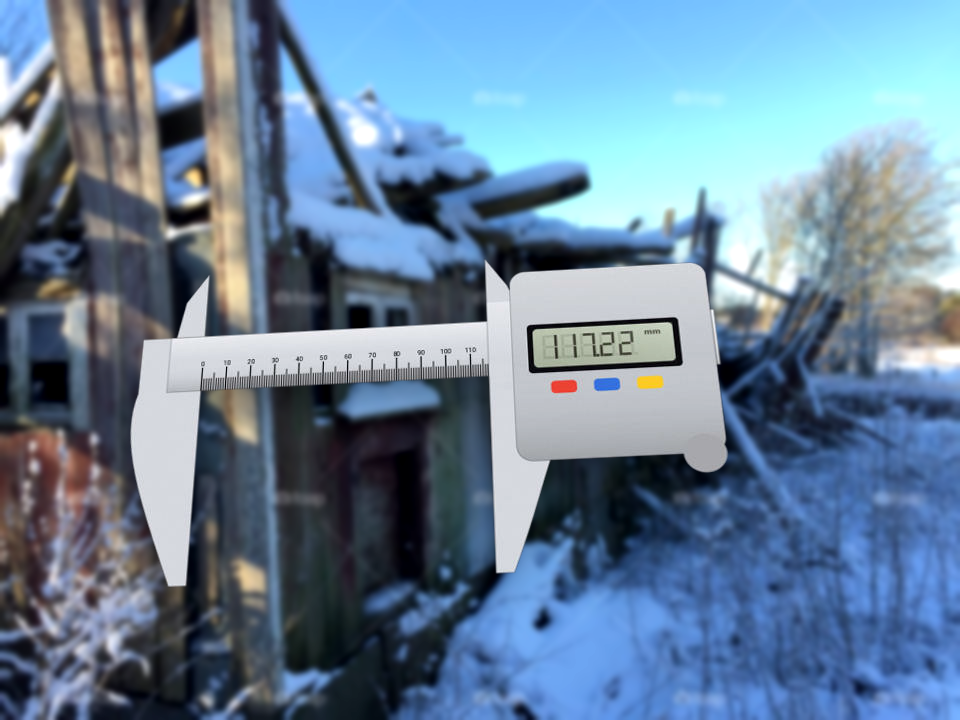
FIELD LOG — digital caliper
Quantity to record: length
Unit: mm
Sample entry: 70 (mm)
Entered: 117.22 (mm)
